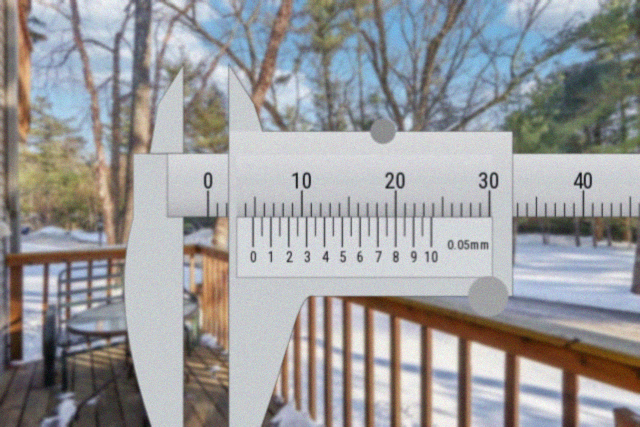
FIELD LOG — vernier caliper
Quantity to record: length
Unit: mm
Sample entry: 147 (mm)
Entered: 4.8 (mm)
